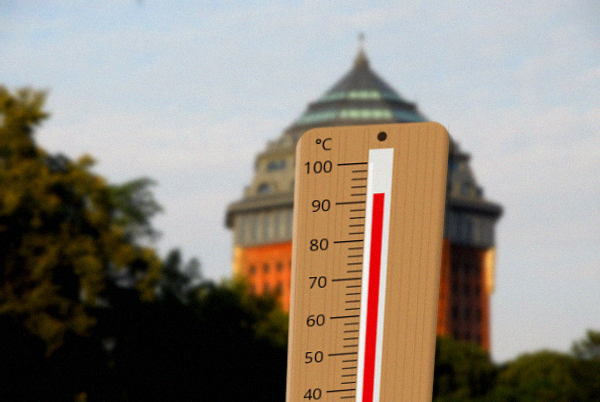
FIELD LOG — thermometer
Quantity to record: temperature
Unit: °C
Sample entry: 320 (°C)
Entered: 92 (°C)
